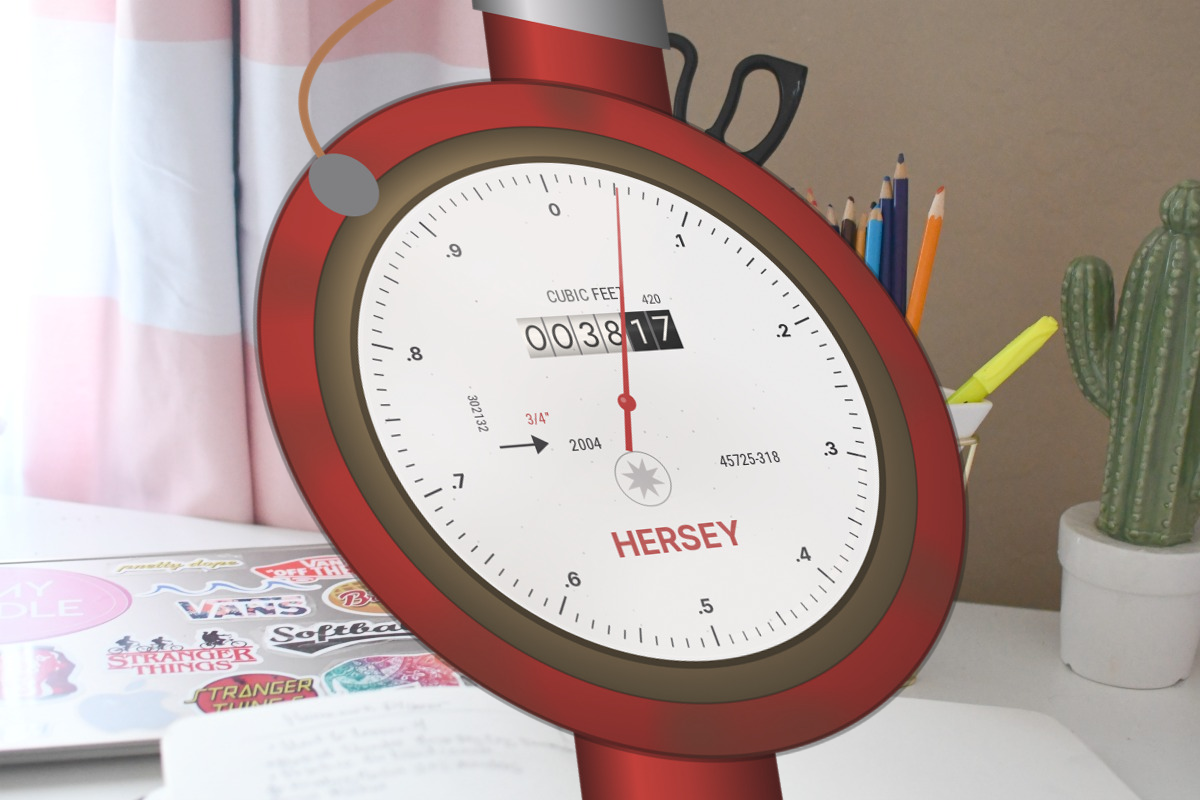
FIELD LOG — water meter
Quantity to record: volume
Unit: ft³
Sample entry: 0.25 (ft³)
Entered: 3817.05 (ft³)
